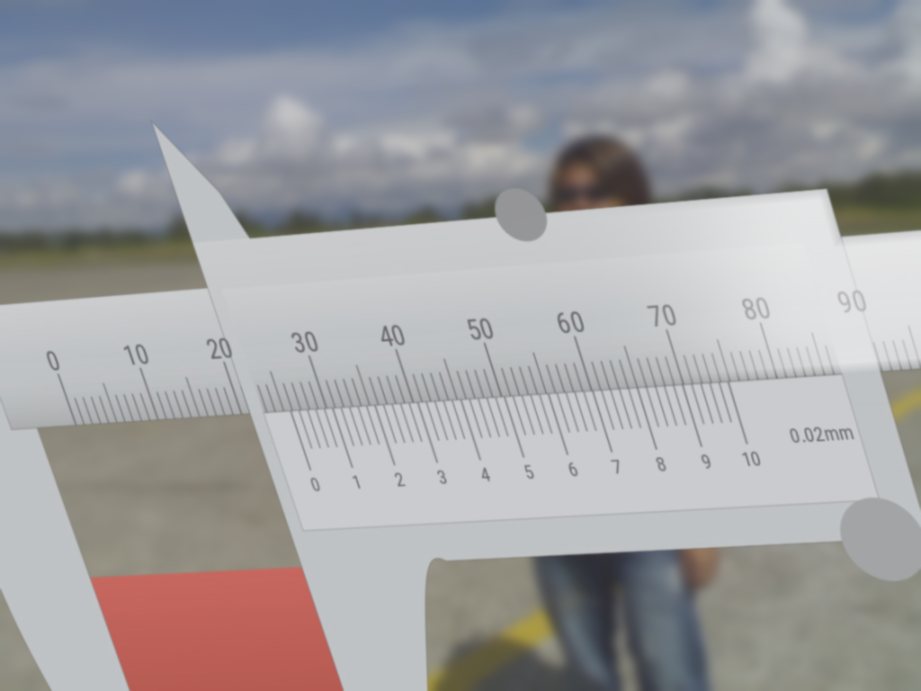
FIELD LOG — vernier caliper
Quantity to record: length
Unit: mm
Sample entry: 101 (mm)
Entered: 25.8 (mm)
